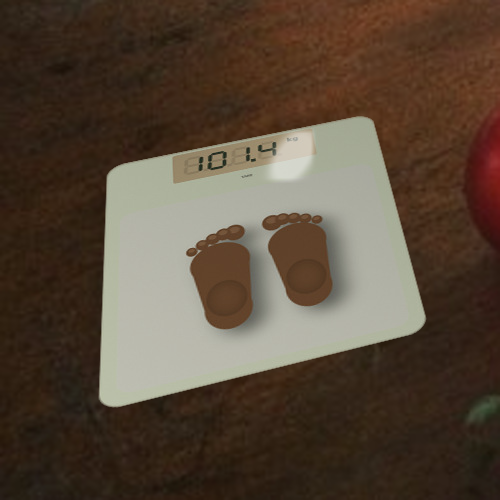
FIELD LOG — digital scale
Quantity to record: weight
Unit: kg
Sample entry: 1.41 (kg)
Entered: 101.4 (kg)
